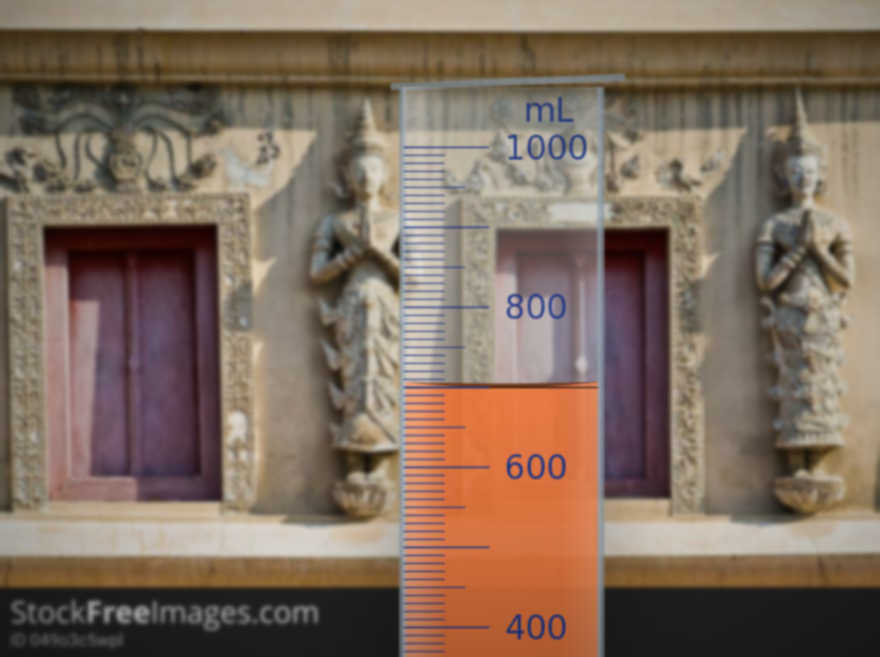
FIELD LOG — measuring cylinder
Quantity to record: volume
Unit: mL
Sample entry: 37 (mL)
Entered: 700 (mL)
